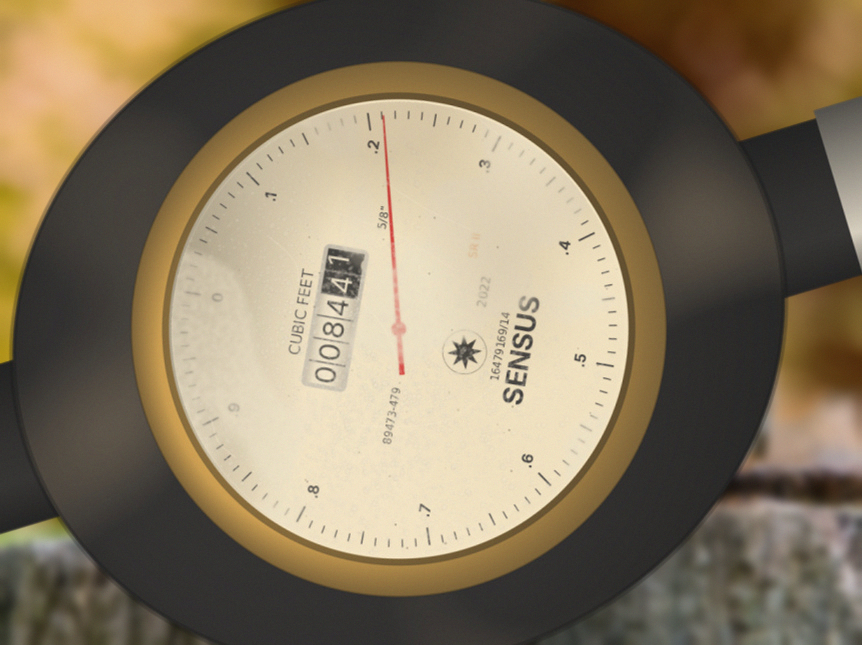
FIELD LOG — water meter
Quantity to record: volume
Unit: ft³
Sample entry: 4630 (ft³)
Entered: 8441.21 (ft³)
